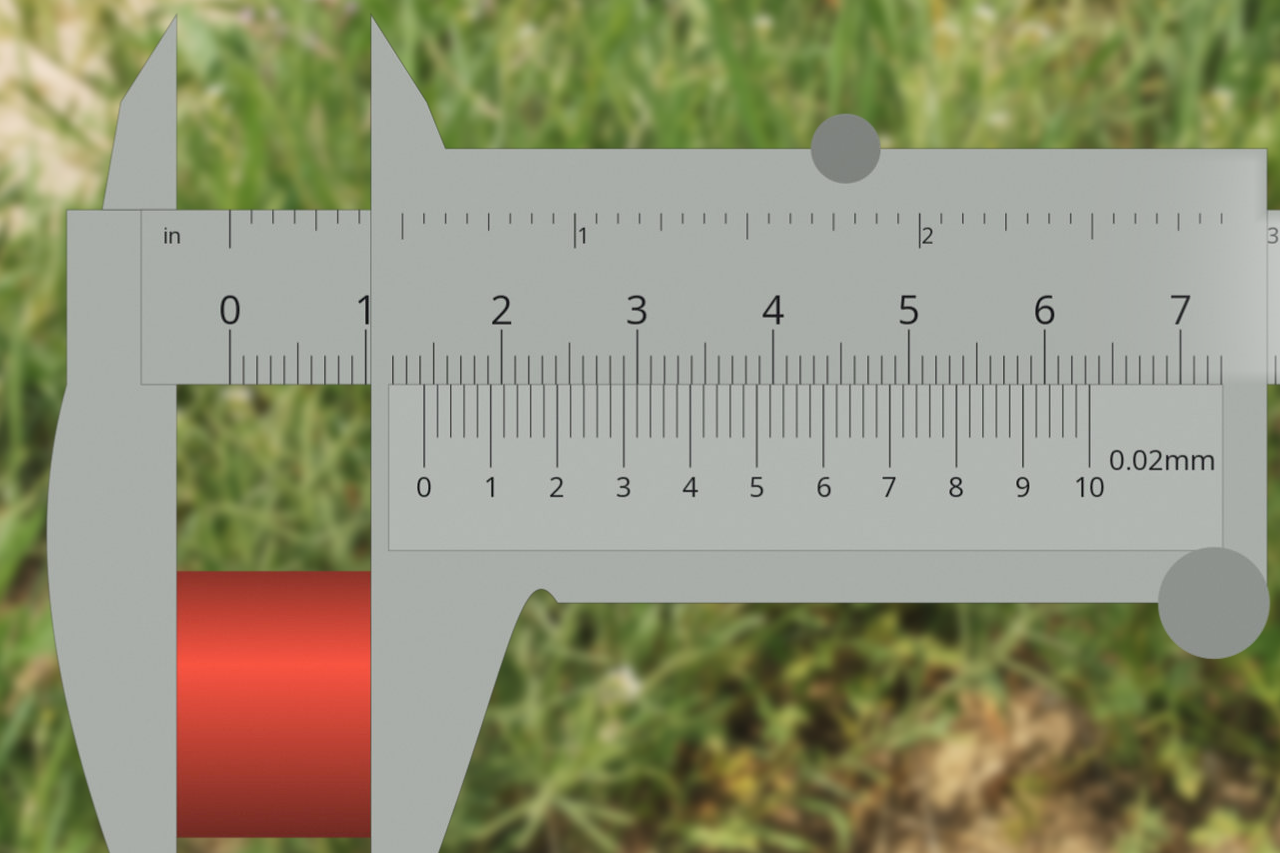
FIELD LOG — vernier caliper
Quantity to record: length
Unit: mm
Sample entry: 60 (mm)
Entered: 14.3 (mm)
